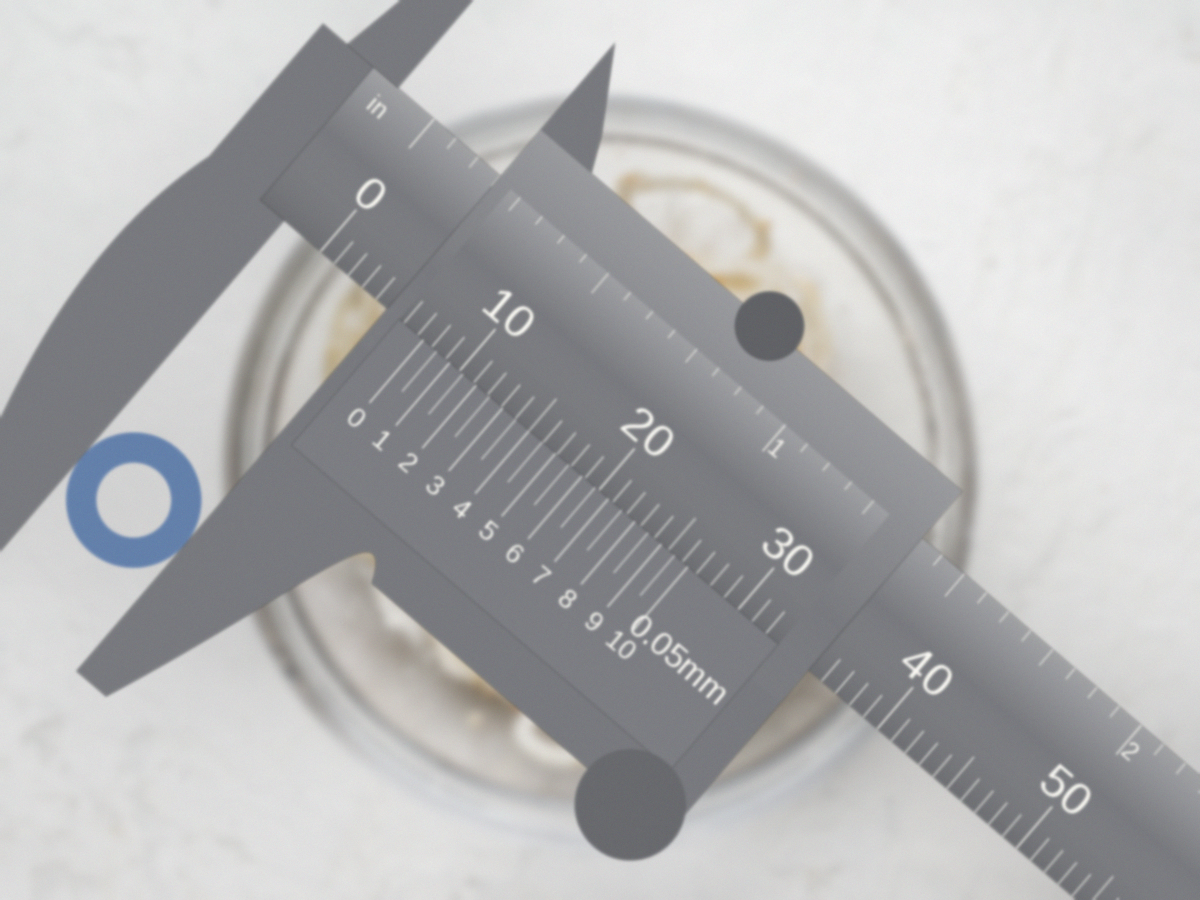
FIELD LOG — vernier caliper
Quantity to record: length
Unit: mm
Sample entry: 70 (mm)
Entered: 7.4 (mm)
